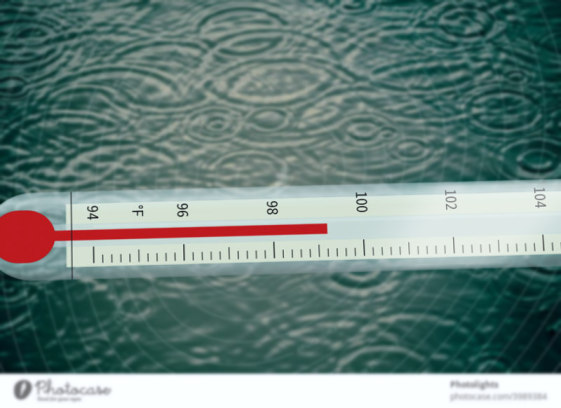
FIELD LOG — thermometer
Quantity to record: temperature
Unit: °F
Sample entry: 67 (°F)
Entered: 99.2 (°F)
